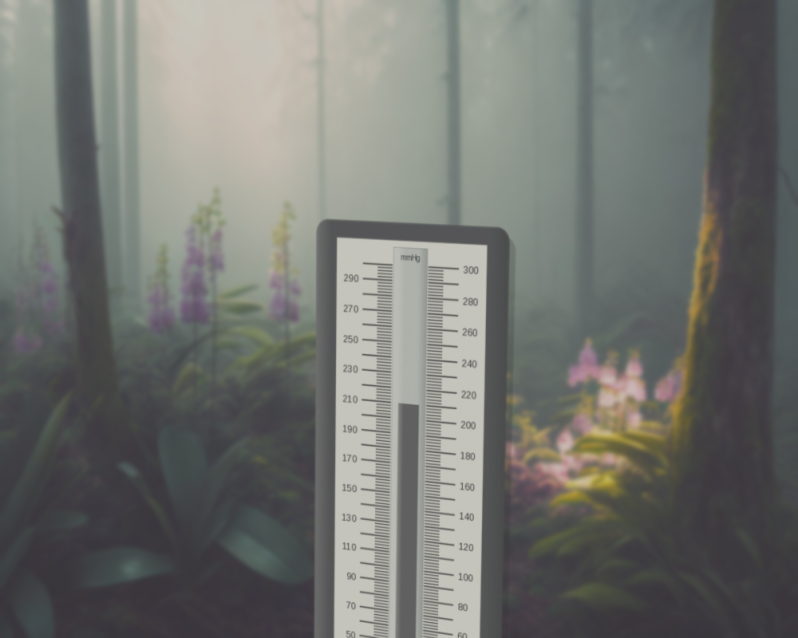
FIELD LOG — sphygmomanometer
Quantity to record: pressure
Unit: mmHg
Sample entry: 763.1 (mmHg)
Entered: 210 (mmHg)
